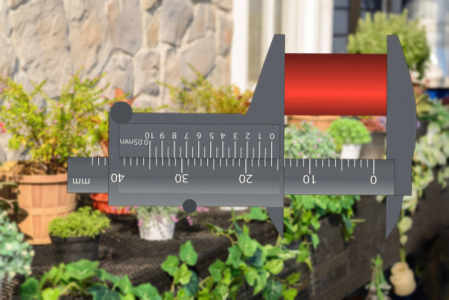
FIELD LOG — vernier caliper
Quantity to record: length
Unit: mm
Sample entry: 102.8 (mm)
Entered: 16.0 (mm)
